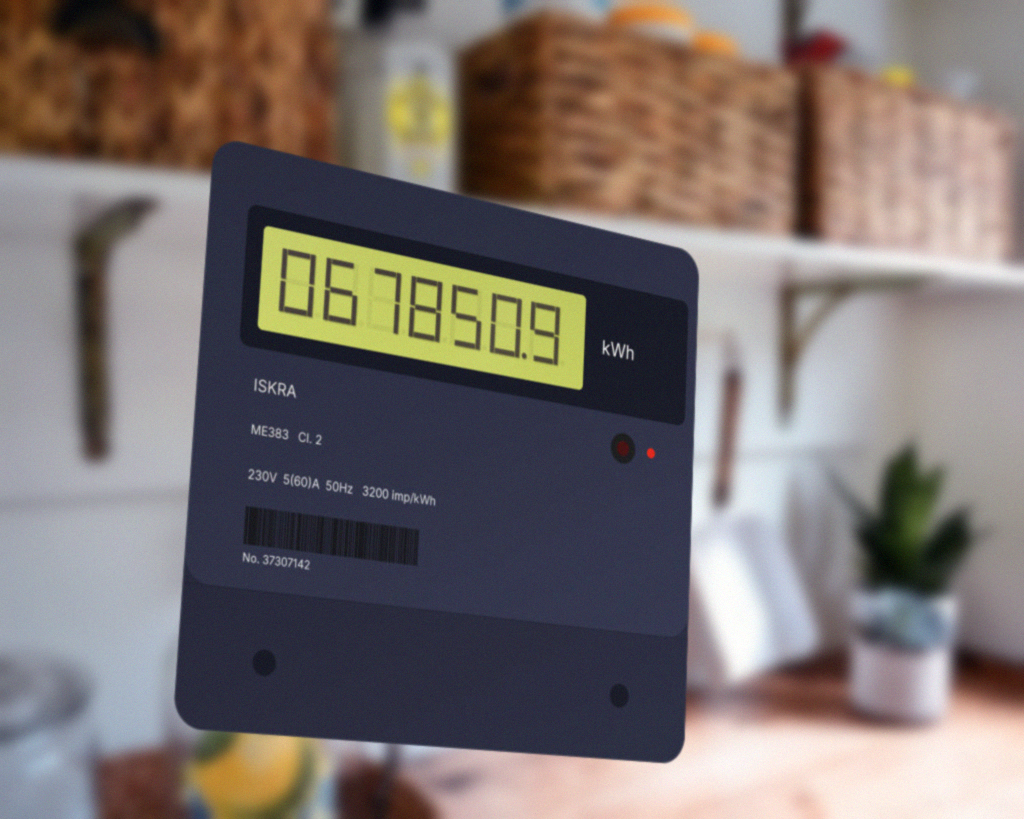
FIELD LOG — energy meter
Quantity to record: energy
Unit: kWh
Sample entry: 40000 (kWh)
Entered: 67850.9 (kWh)
